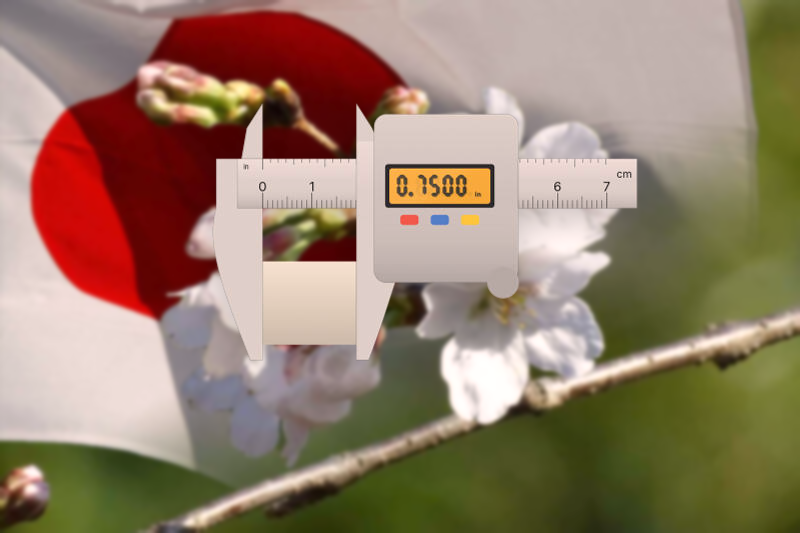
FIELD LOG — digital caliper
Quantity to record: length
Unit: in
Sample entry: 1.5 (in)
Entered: 0.7500 (in)
